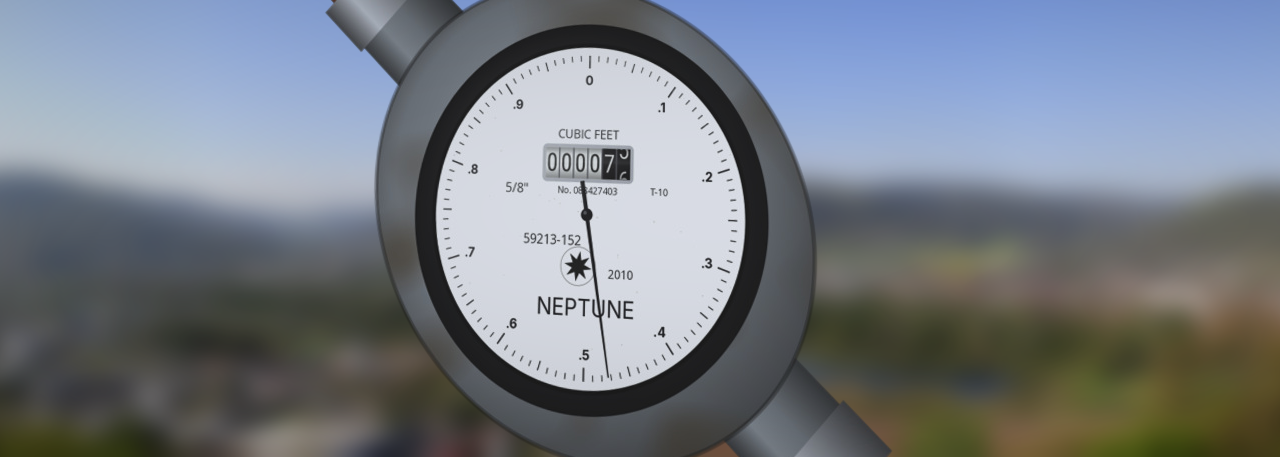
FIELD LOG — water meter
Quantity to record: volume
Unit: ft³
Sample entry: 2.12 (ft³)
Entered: 75.47 (ft³)
